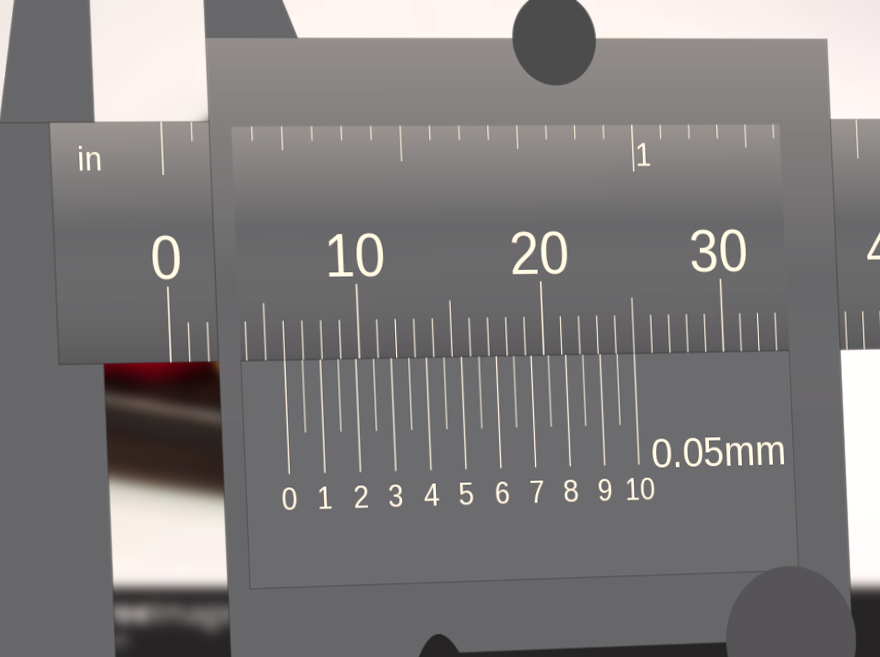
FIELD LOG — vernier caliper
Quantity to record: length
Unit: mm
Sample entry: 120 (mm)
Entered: 6.0 (mm)
